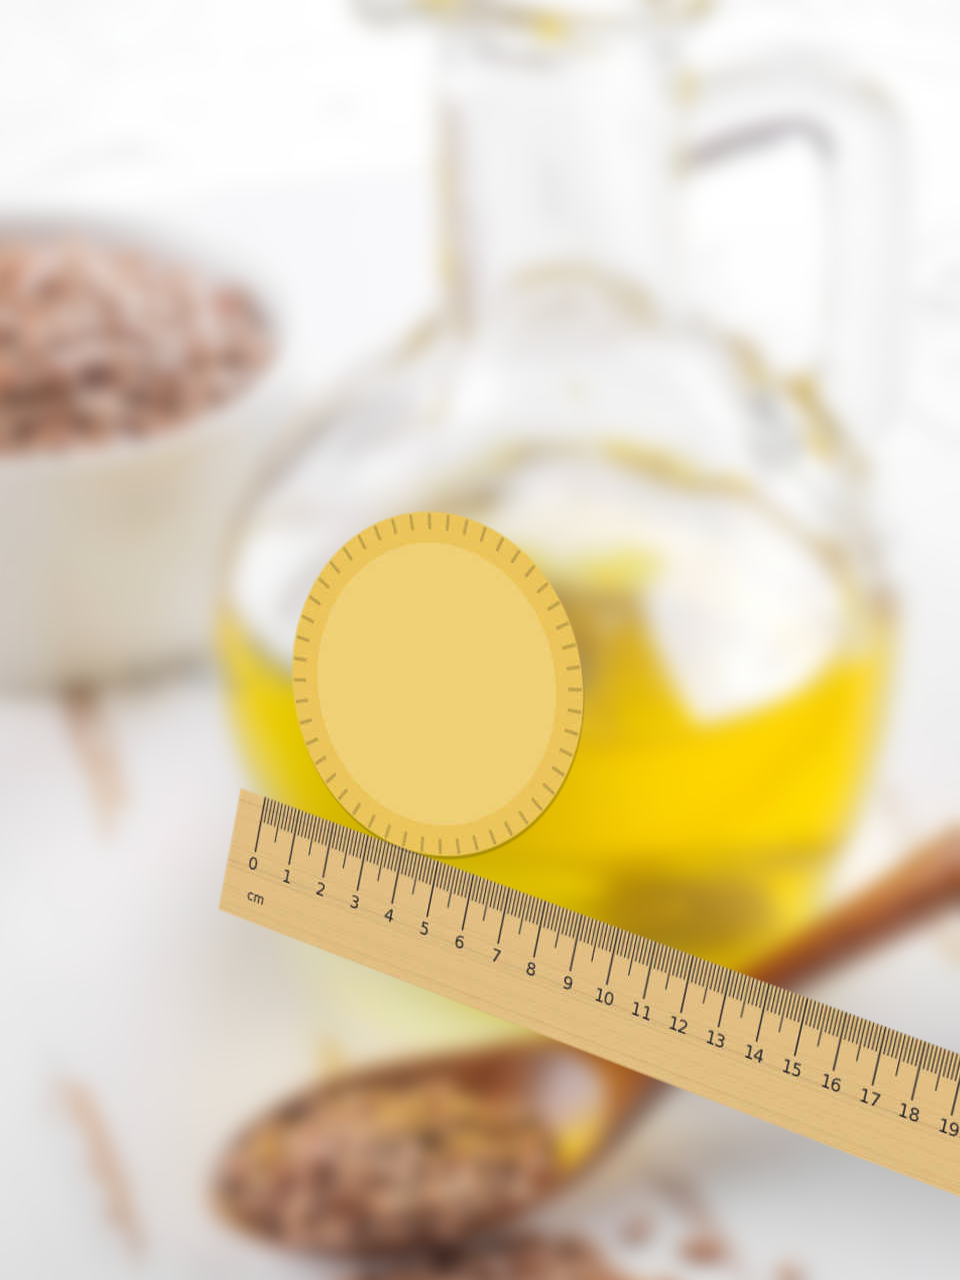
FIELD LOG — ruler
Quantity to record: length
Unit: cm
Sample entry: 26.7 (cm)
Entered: 8 (cm)
